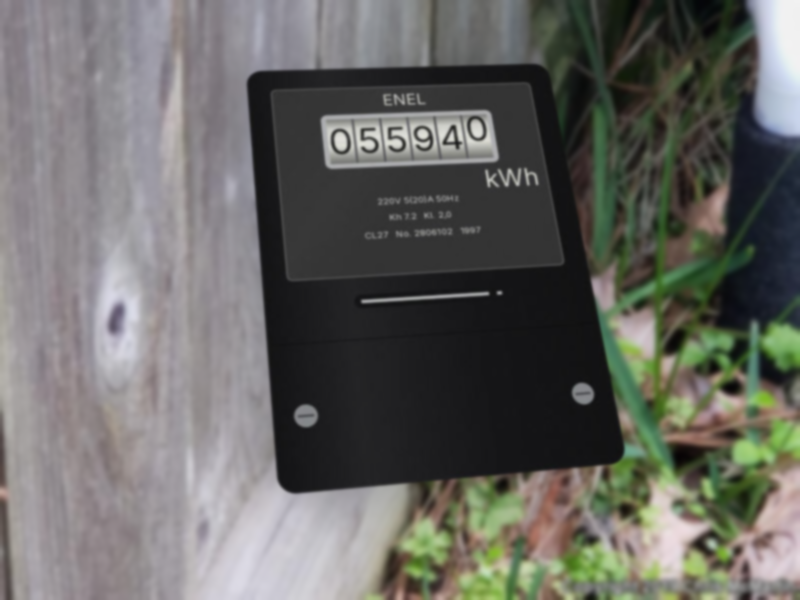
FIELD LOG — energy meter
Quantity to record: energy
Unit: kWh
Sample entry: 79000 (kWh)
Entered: 55940 (kWh)
